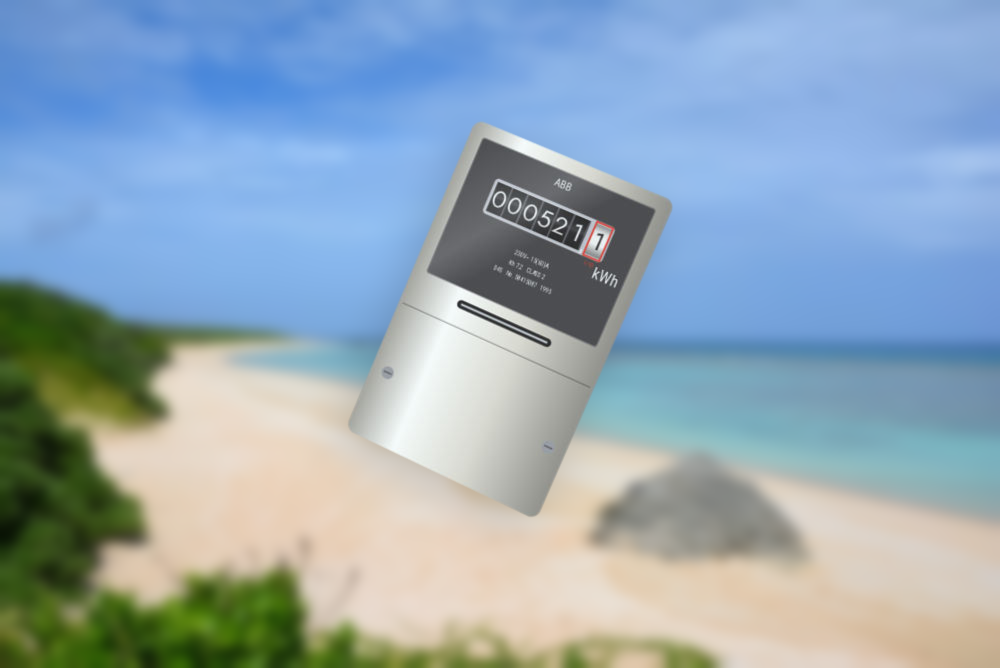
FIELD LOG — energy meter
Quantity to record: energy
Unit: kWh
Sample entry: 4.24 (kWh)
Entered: 521.1 (kWh)
